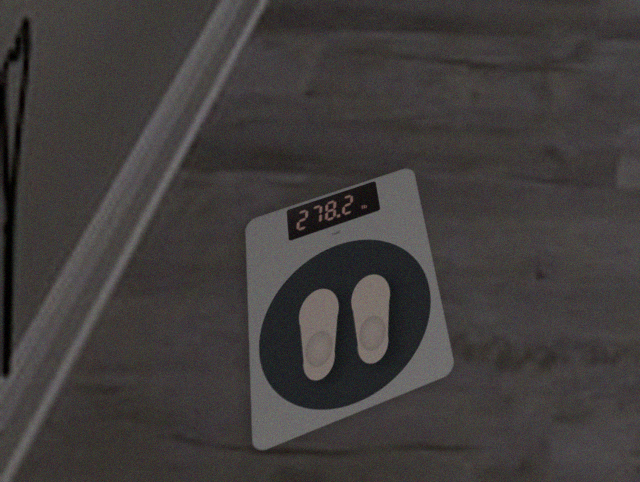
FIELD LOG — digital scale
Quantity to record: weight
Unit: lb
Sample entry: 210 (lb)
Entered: 278.2 (lb)
